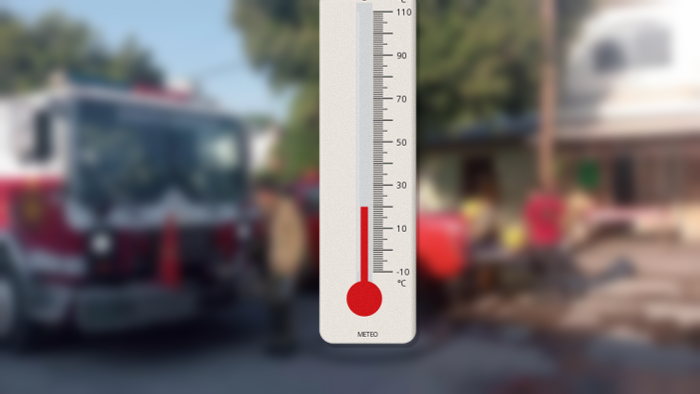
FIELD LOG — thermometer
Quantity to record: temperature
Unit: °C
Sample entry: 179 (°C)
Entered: 20 (°C)
